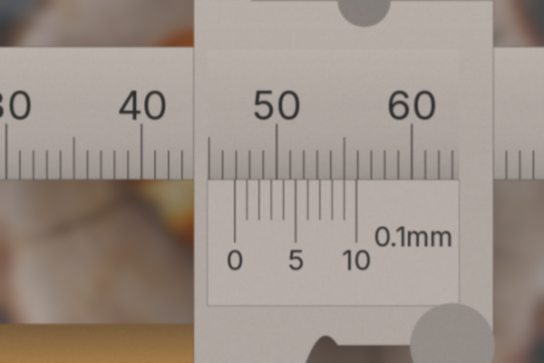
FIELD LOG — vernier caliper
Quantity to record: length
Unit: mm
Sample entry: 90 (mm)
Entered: 46.9 (mm)
